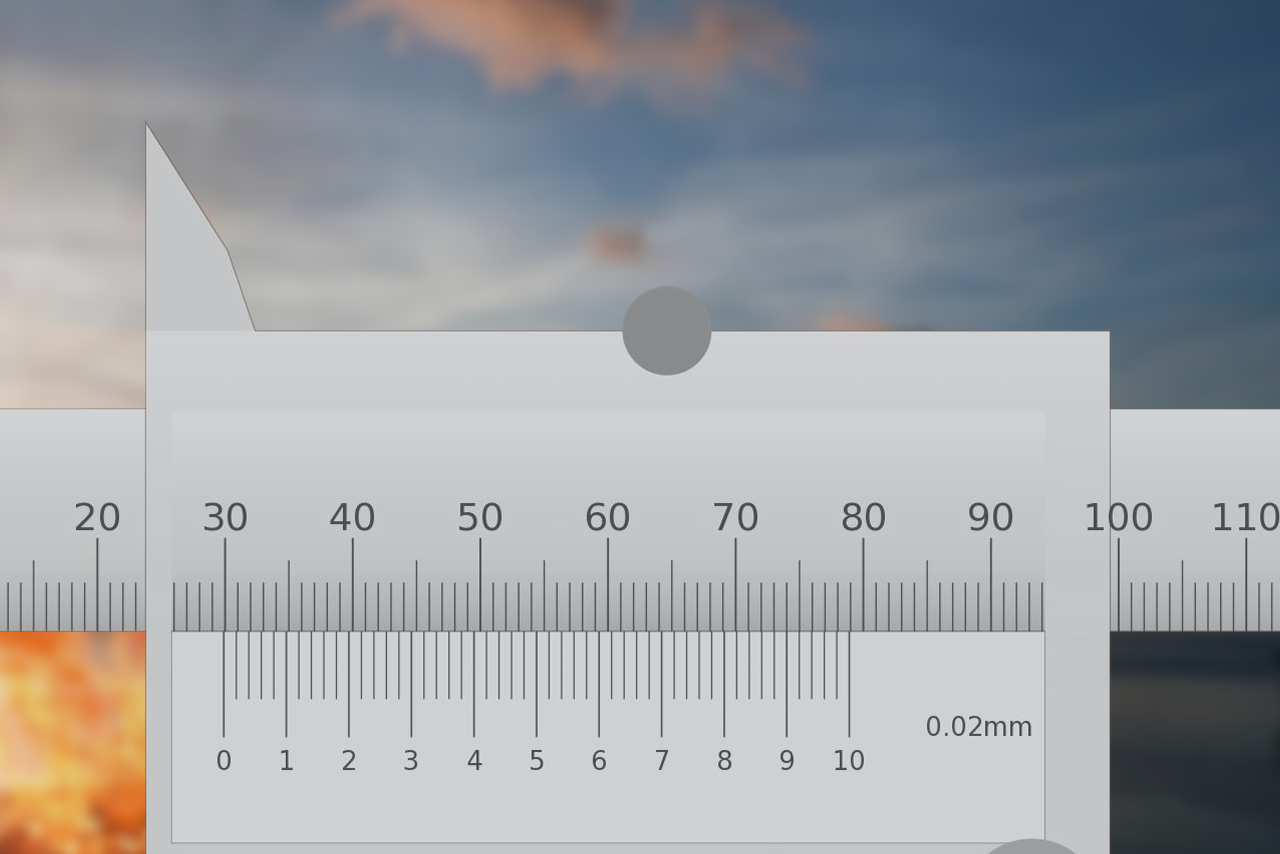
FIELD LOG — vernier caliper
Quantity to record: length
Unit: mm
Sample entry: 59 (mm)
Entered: 29.9 (mm)
